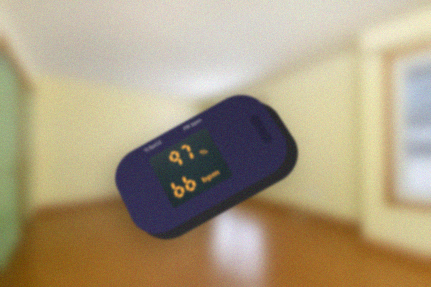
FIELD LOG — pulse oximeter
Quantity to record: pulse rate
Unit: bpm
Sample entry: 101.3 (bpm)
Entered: 66 (bpm)
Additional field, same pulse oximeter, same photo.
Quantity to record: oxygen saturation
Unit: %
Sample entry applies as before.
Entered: 97 (%)
